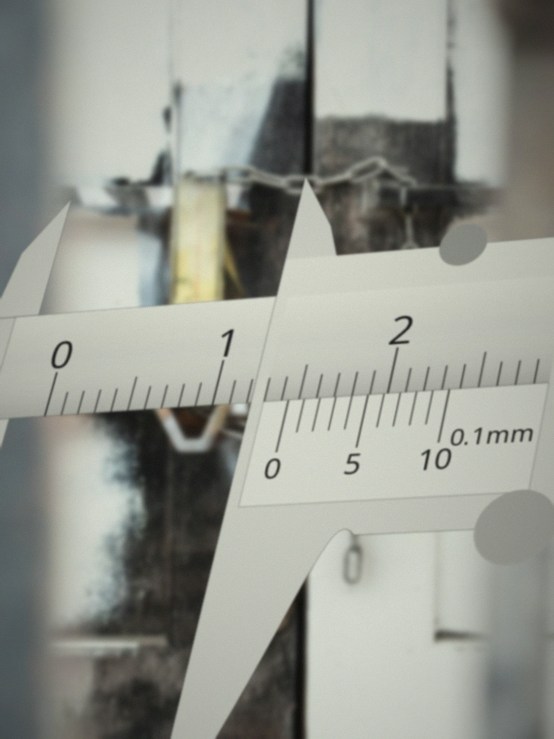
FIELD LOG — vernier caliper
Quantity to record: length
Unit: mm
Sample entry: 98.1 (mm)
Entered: 14.4 (mm)
